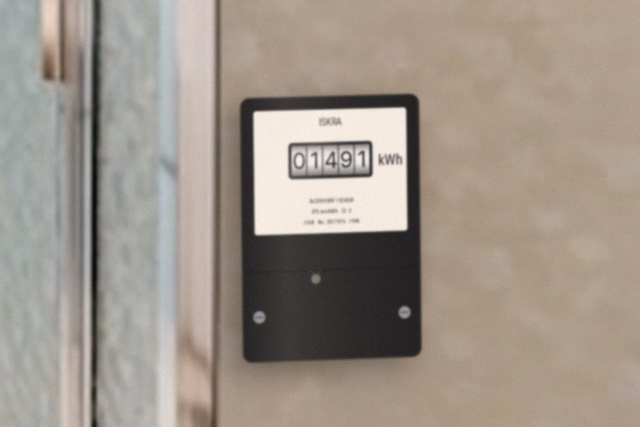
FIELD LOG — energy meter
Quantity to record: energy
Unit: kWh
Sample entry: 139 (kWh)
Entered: 1491 (kWh)
